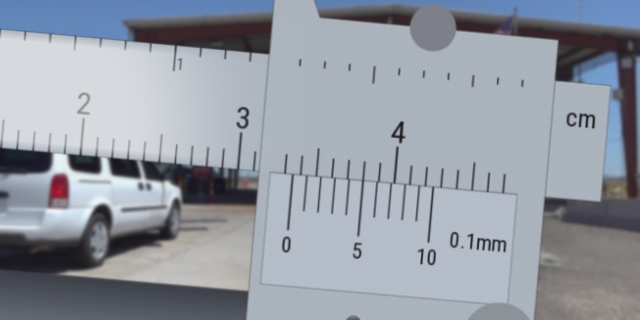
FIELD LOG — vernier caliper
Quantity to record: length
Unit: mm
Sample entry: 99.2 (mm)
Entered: 33.5 (mm)
